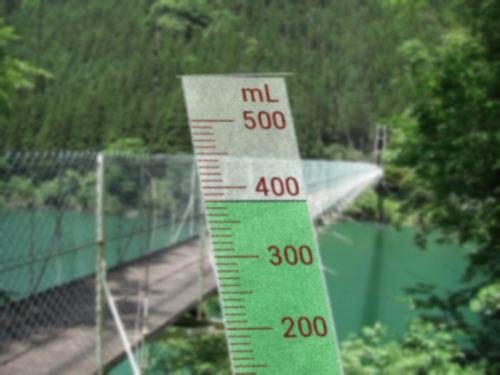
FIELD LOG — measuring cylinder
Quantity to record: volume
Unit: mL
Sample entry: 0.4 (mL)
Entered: 380 (mL)
